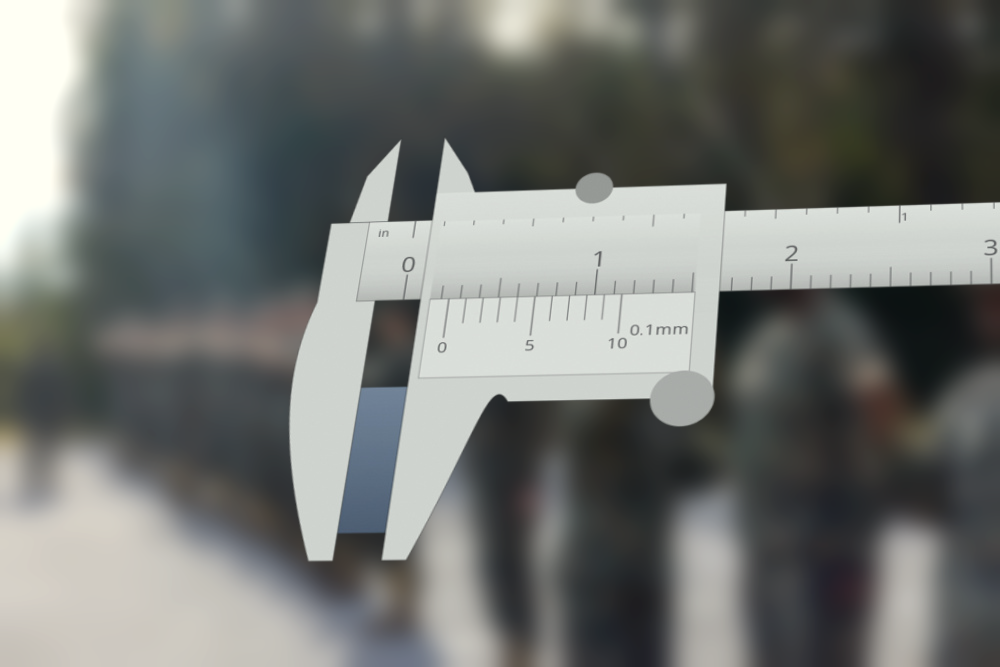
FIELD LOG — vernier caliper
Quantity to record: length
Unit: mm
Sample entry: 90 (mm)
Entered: 2.4 (mm)
